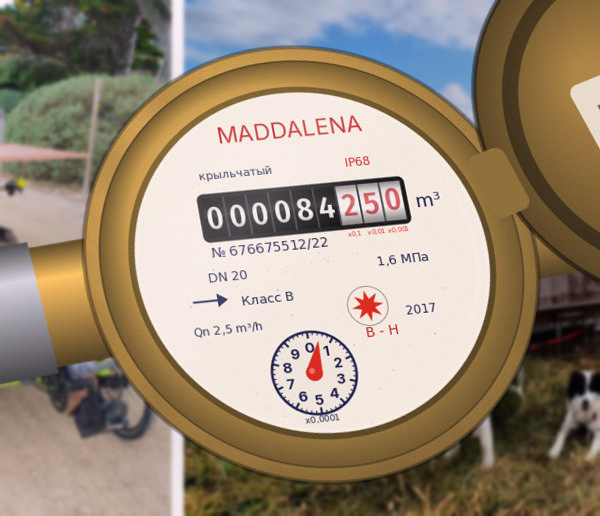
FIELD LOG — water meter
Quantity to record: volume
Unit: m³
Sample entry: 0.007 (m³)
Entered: 84.2500 (m³)
